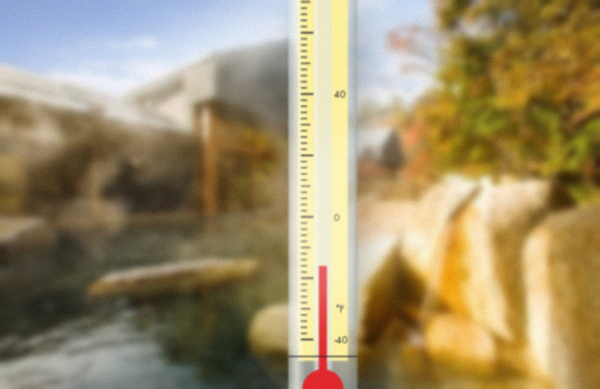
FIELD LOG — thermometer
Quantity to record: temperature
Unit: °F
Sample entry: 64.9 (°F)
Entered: -16 (°F)
